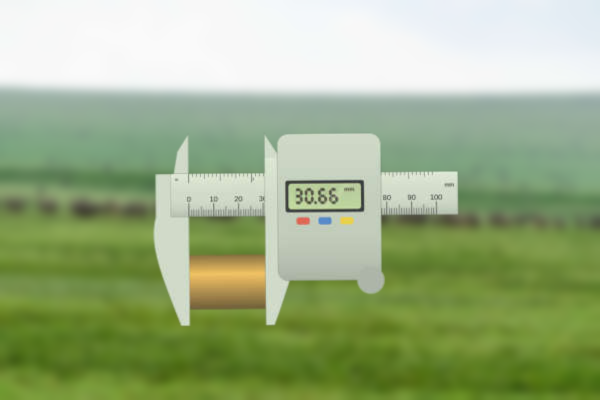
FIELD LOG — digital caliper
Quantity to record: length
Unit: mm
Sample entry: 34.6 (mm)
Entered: 30.66 (mm)
